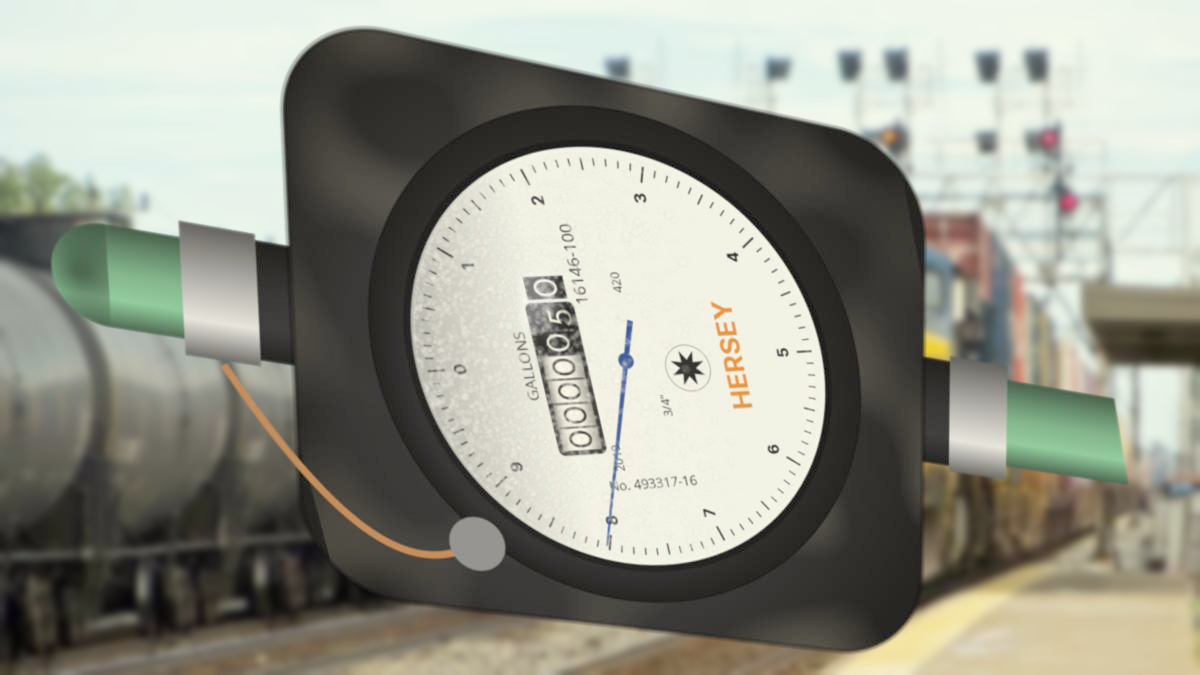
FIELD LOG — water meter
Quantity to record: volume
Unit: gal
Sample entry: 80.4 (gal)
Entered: 48.0 (gal)
